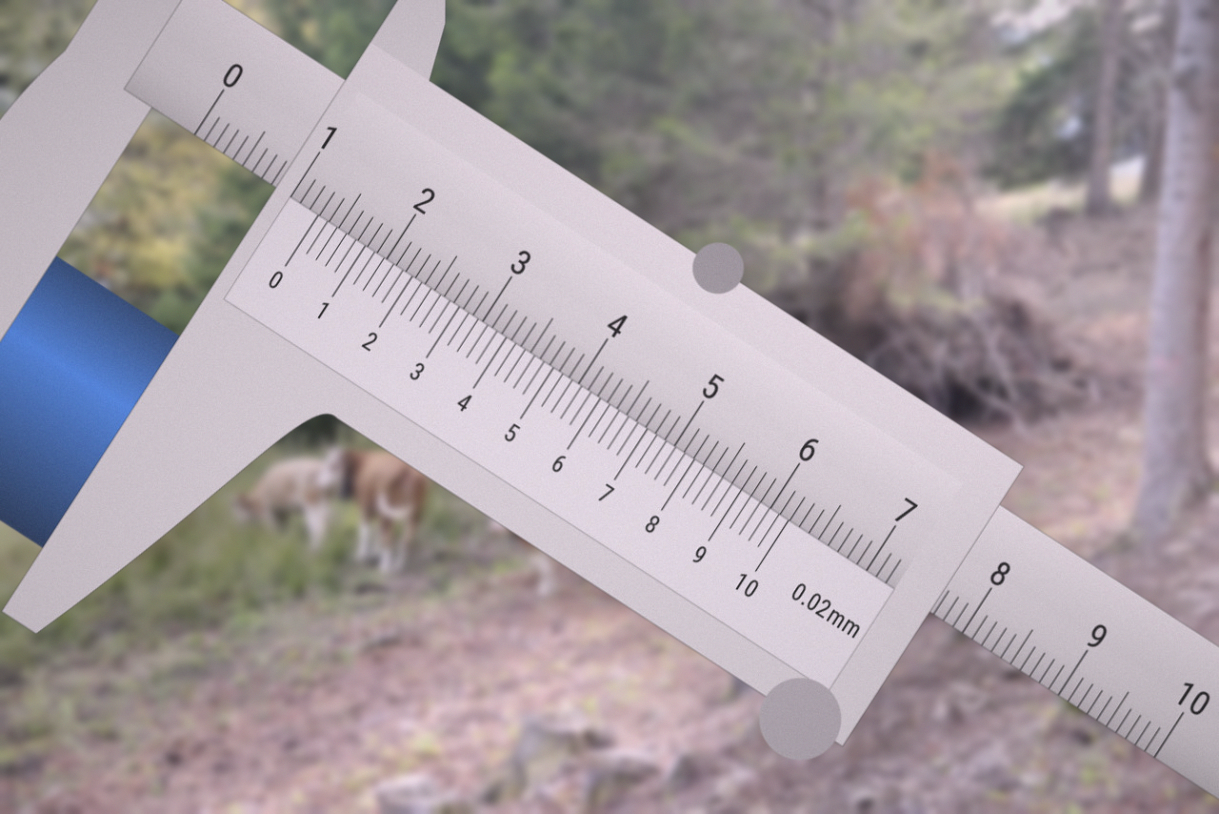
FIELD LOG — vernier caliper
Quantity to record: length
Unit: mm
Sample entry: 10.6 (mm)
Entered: 12.9 (mm)
